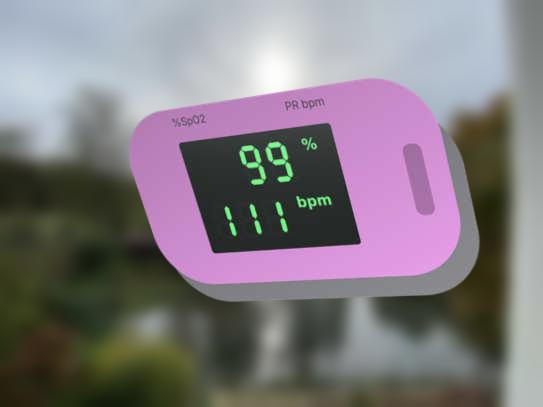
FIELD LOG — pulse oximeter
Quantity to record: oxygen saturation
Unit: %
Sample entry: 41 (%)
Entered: 99 (%)
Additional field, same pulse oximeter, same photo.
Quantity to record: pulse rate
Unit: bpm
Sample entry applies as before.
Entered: 111 (bpm)
